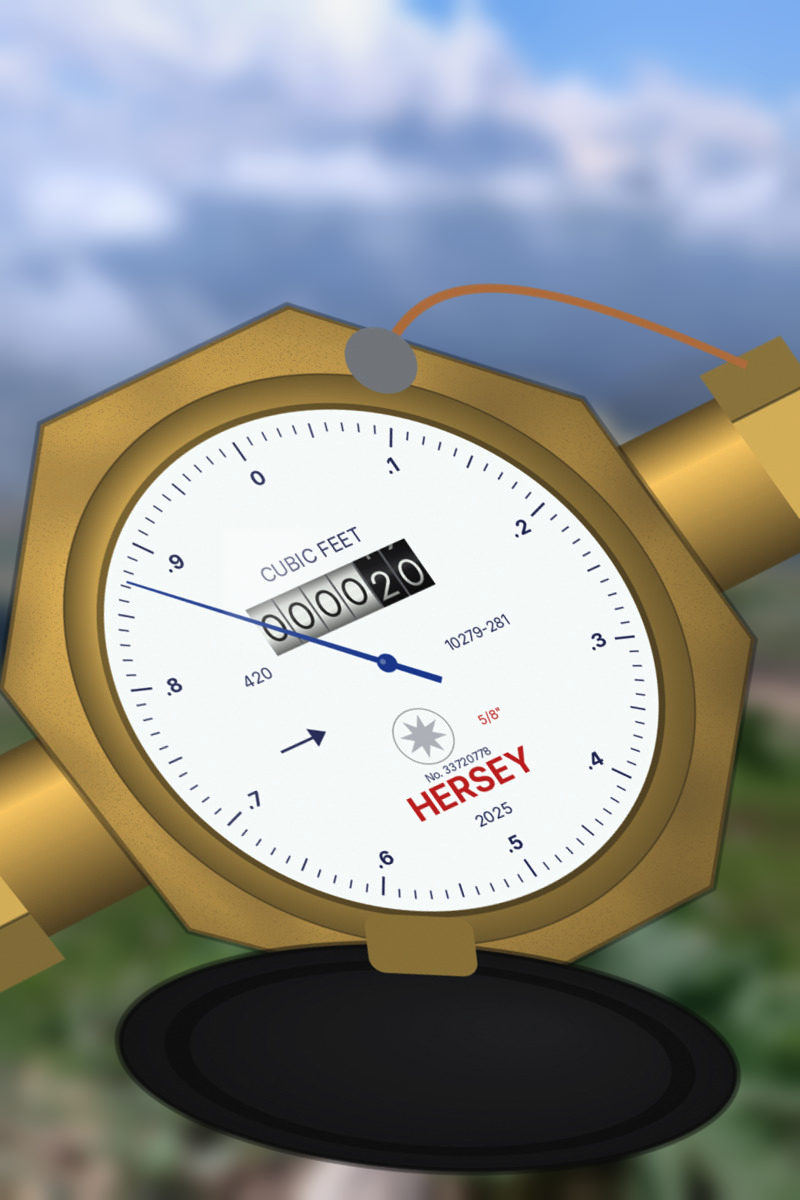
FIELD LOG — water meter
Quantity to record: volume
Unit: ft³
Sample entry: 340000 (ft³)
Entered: 19.87 (ft³)
